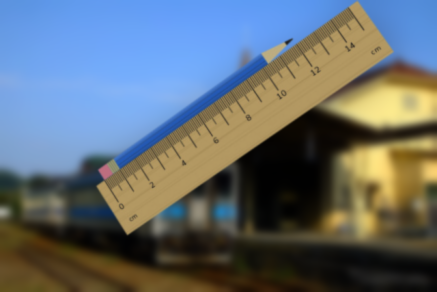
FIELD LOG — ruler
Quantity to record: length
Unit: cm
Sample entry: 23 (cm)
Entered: 12 (cm)
